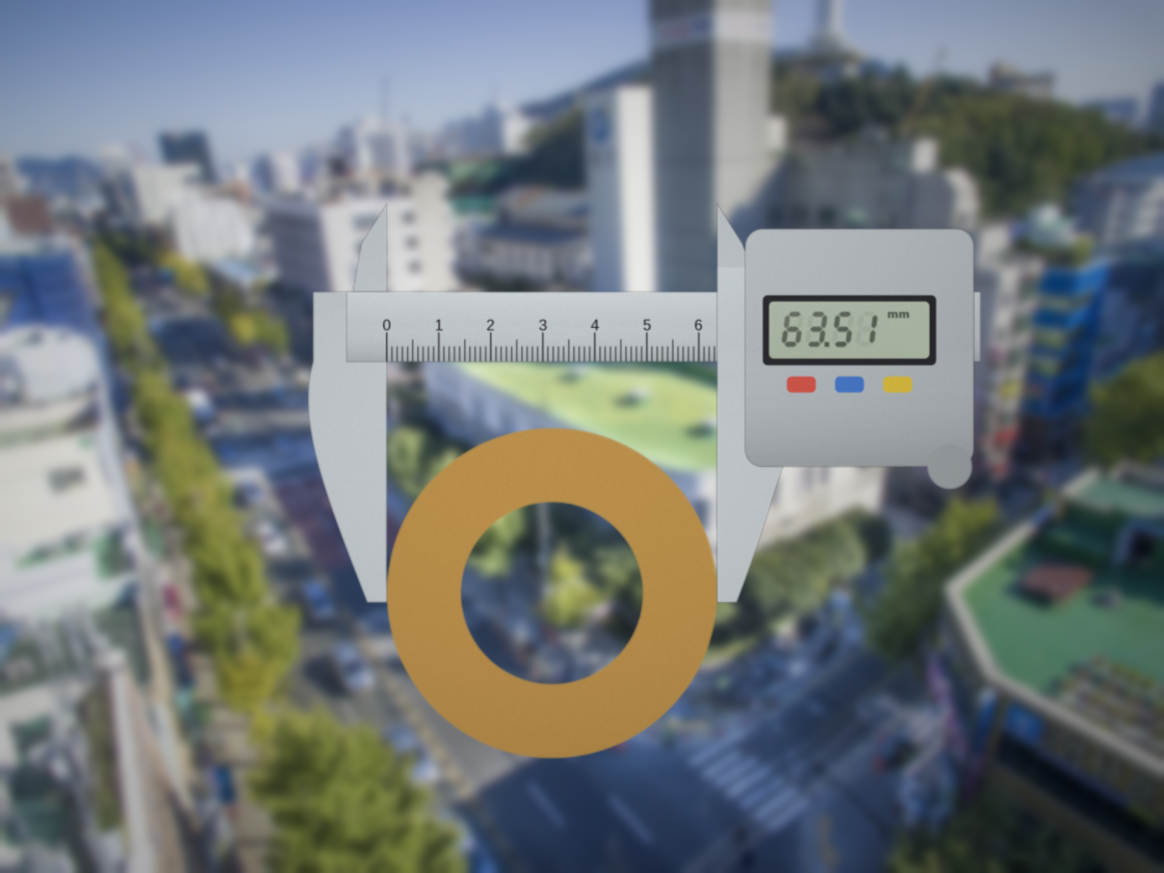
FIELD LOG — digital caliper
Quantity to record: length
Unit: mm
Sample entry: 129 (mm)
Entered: 63.51 (mm)
